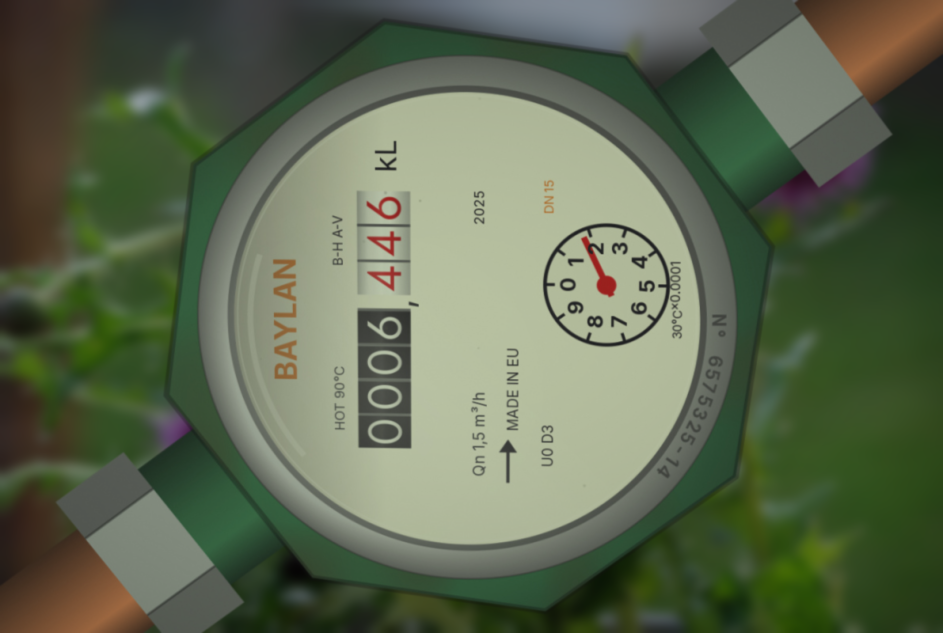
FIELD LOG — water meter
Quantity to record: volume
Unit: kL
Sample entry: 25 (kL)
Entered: 6.4461 (kL)
